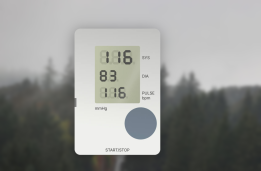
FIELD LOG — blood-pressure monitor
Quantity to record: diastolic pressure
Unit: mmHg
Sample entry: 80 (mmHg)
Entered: 83 (mmHg)
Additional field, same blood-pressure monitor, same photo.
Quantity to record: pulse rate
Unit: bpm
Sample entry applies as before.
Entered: 116 (bpm)
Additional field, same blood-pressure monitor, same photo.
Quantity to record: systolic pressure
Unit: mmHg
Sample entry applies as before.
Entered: 116 (mmHg)
